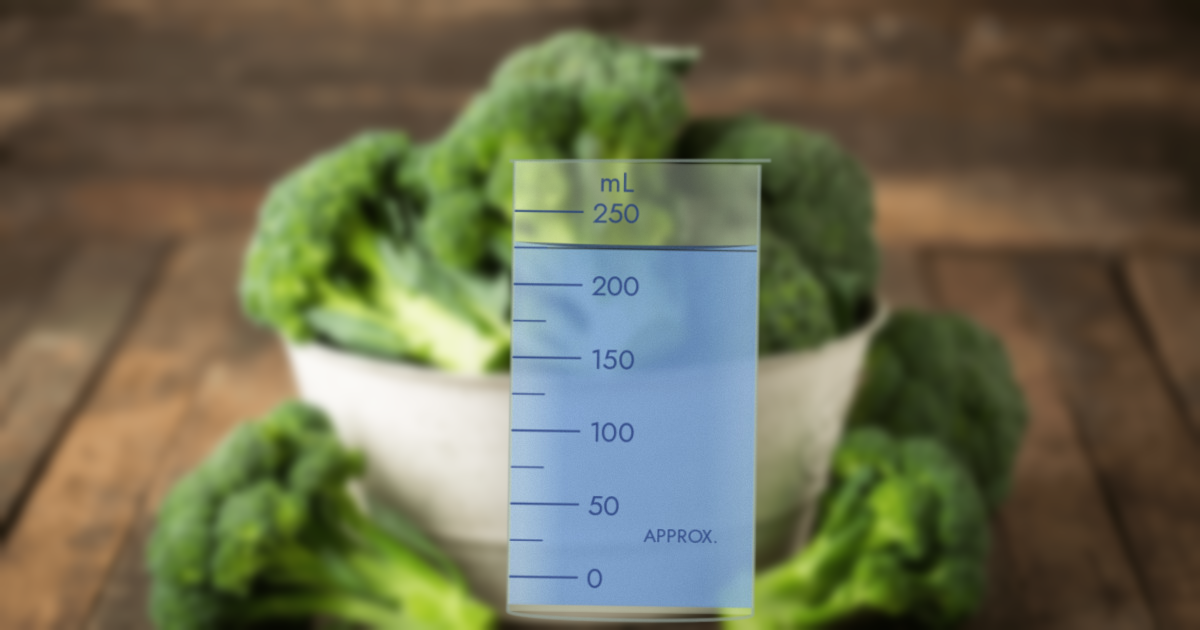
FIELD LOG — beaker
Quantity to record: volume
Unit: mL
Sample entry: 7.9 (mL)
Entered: 225 (mL)
